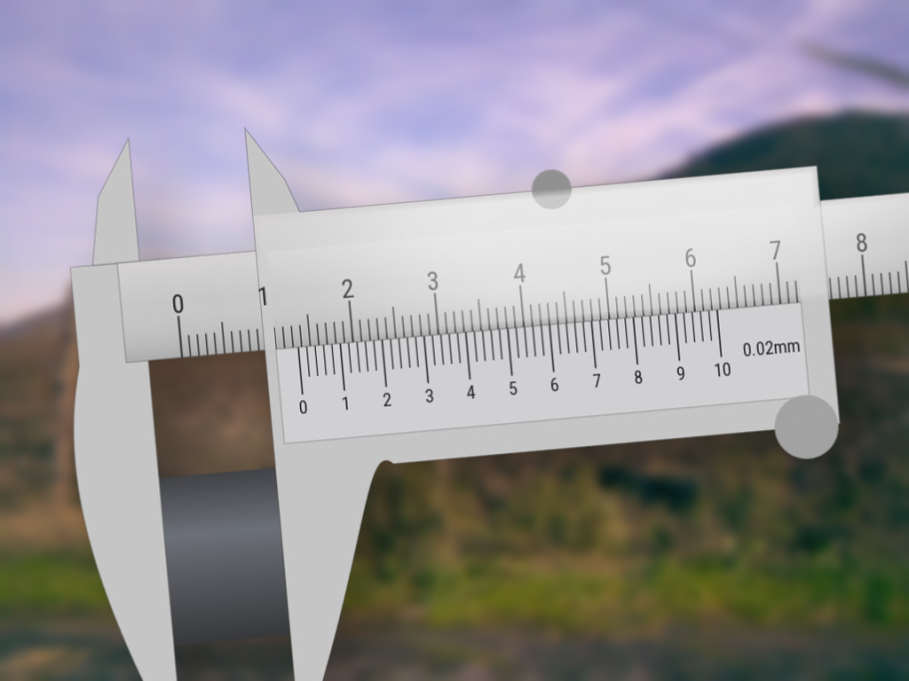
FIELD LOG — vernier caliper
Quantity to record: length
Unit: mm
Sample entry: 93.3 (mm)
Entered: 13.6 (mm)
